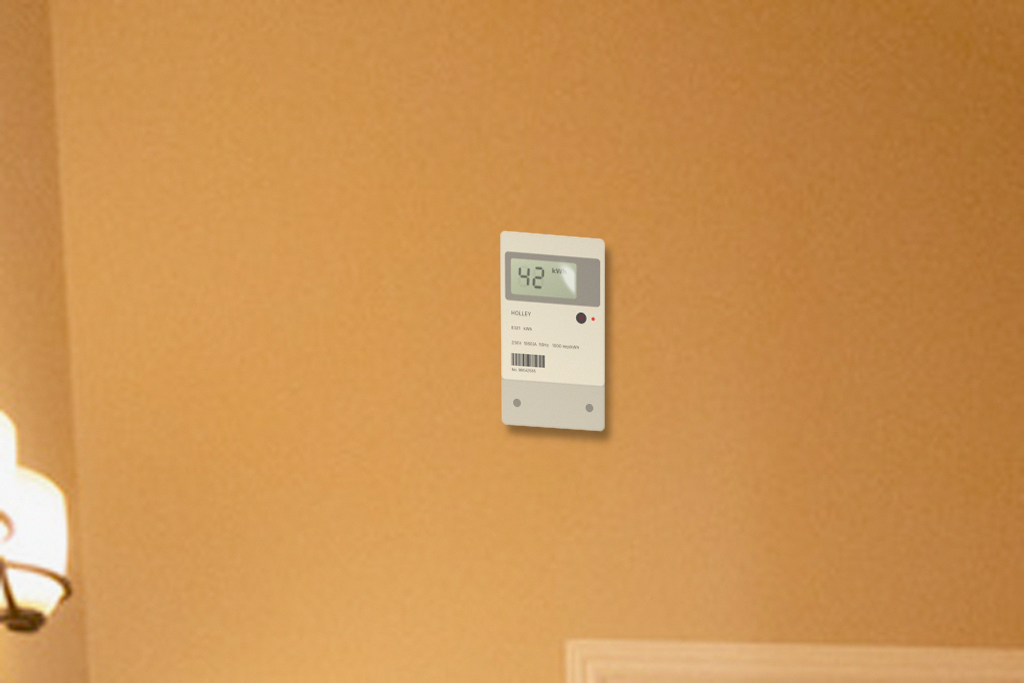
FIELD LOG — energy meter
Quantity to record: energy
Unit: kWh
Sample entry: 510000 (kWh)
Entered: 42 (kWh)
